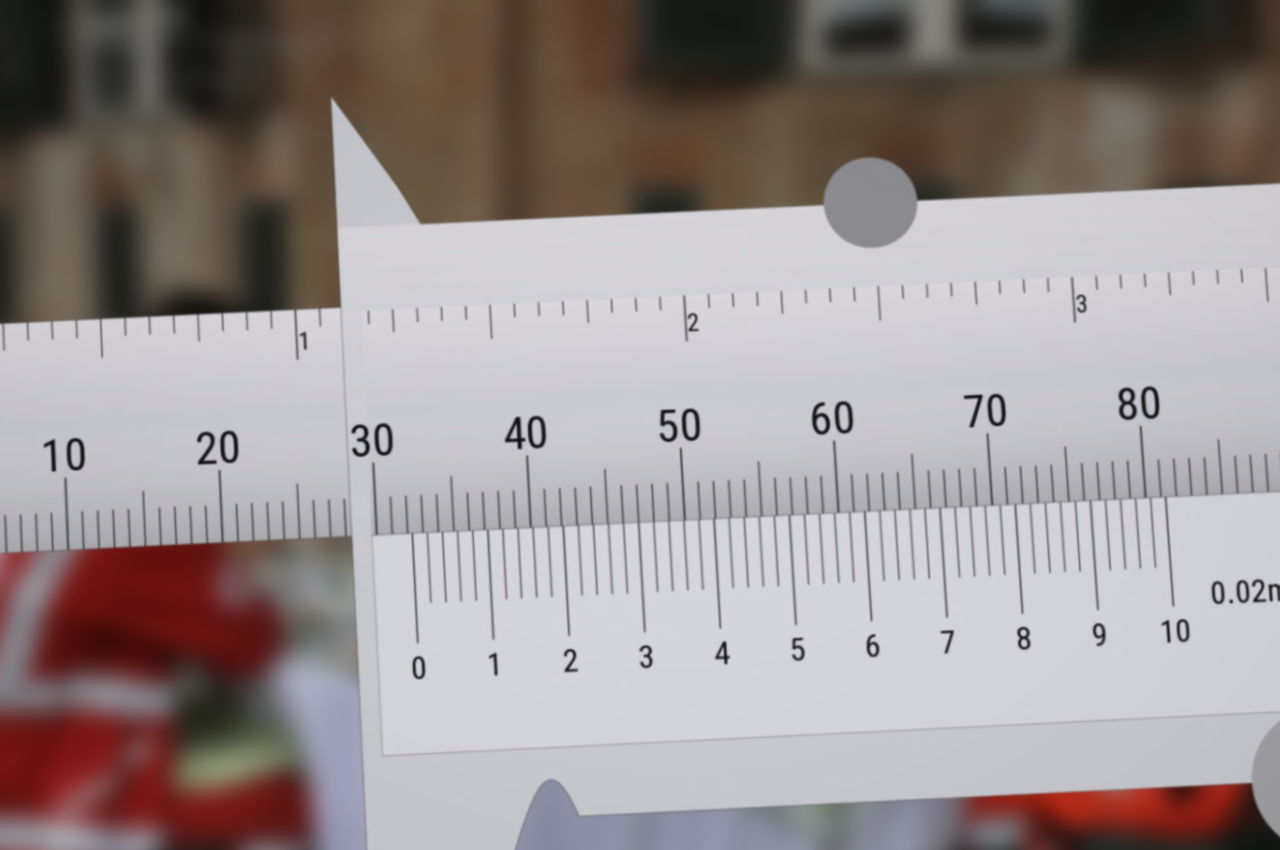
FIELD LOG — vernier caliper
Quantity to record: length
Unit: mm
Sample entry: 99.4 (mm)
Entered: 32.3 (mm)
